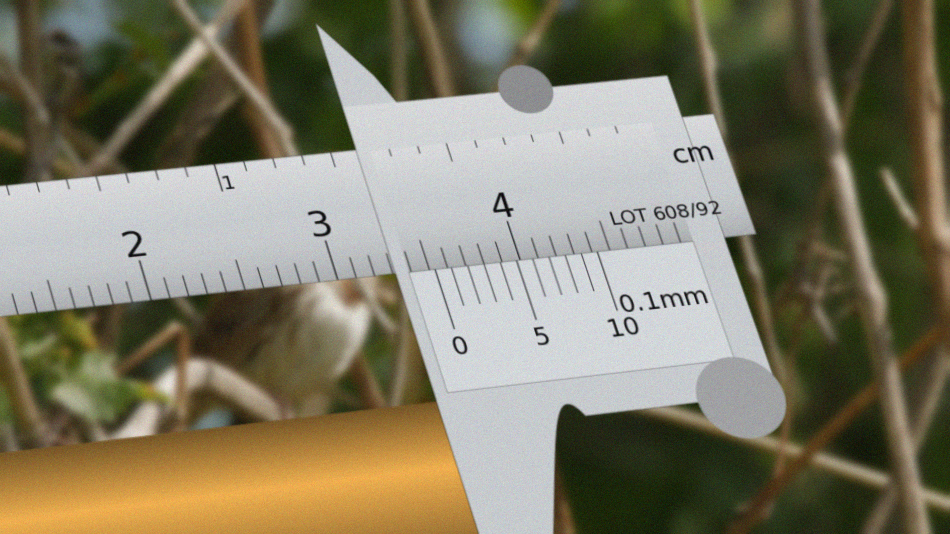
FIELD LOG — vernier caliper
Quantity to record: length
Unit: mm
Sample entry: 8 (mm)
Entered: 35.3 (mm)
